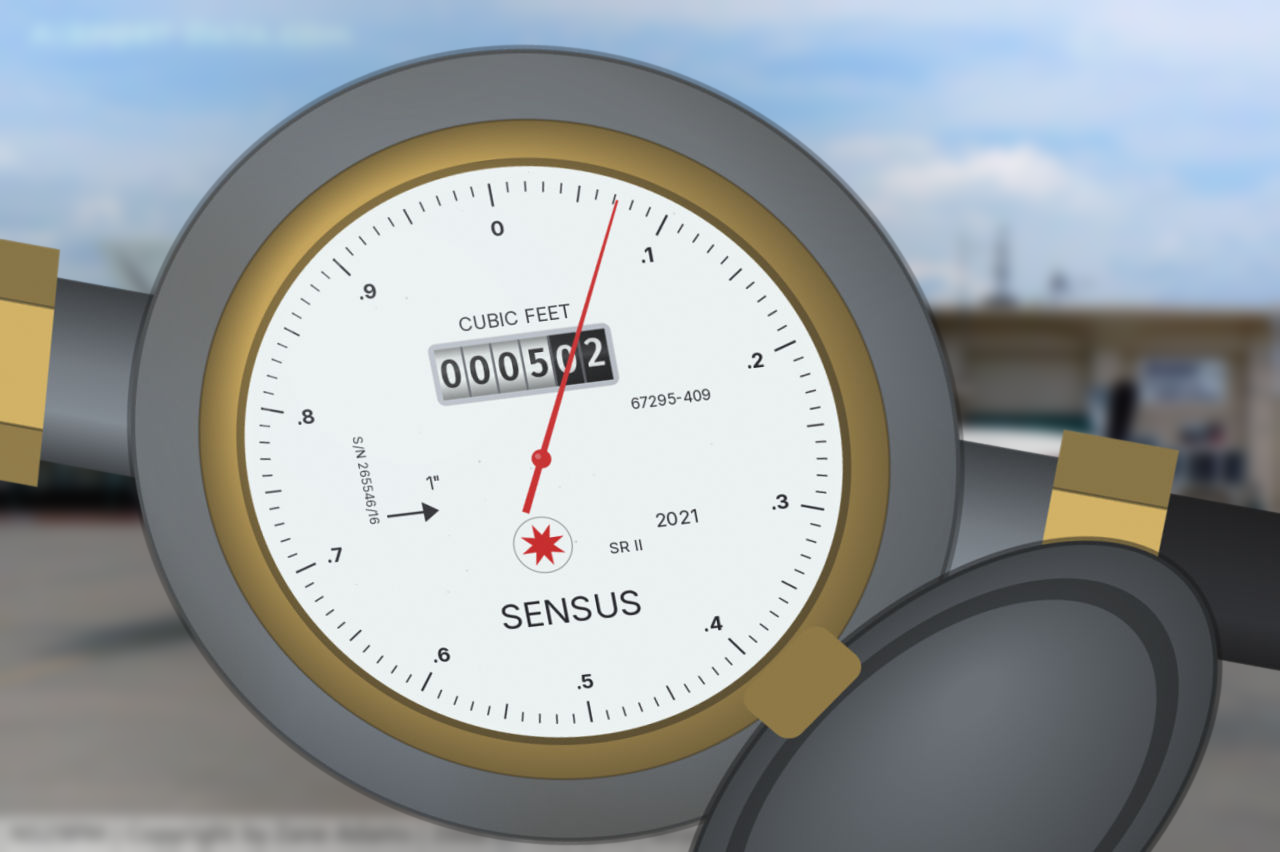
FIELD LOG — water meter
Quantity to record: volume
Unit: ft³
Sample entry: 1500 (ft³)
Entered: 502.07 (ft³)
